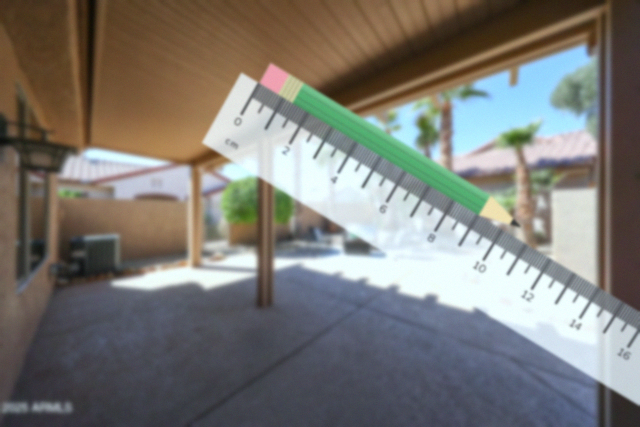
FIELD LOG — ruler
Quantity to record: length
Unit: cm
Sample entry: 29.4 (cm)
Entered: 10.5 (cm)
